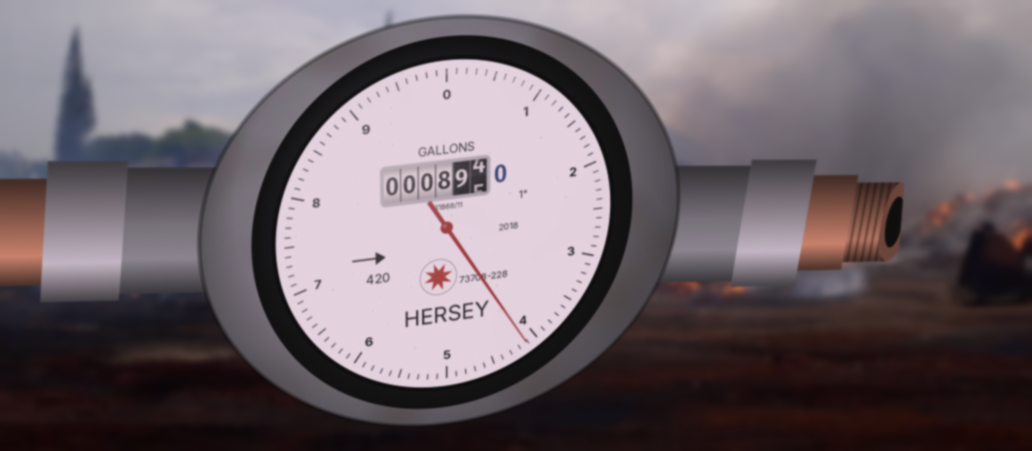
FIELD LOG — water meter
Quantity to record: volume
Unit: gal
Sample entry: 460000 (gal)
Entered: 8944.1 (gal)
